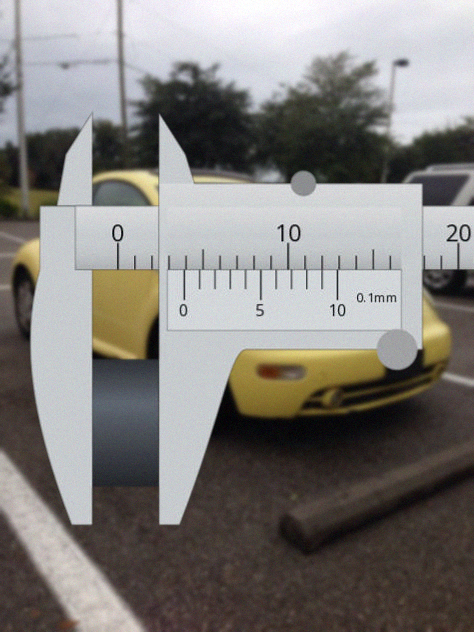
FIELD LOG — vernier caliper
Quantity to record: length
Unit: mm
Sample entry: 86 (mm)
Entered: 3.9 (mm)
